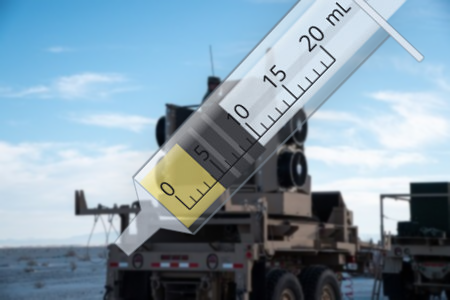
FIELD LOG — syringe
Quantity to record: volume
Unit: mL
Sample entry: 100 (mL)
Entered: 4 (mL)
